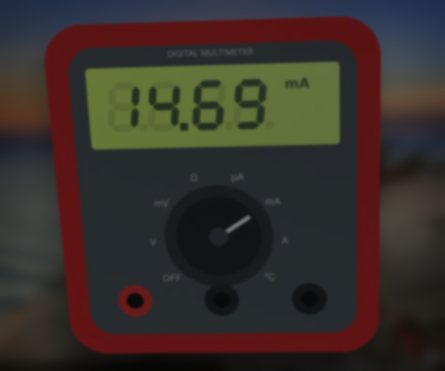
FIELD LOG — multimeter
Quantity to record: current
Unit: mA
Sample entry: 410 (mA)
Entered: 14.69 (mA)
